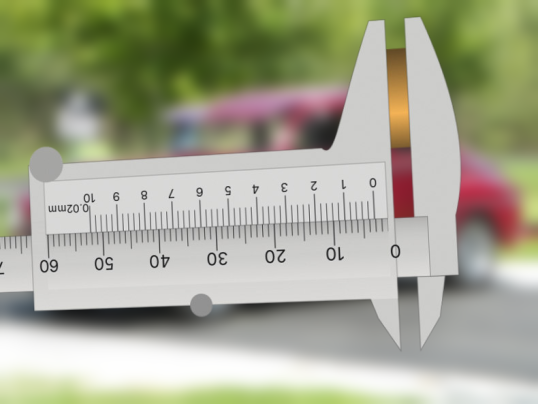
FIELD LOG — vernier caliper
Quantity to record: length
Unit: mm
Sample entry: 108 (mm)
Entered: 3.2 (mm)
